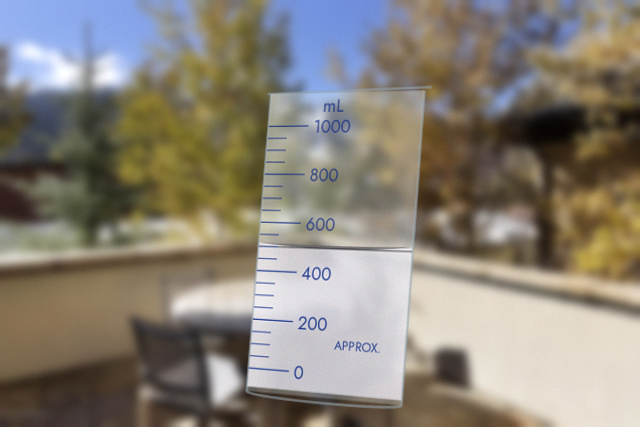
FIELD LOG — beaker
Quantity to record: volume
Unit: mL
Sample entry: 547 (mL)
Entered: 500 (mL)
